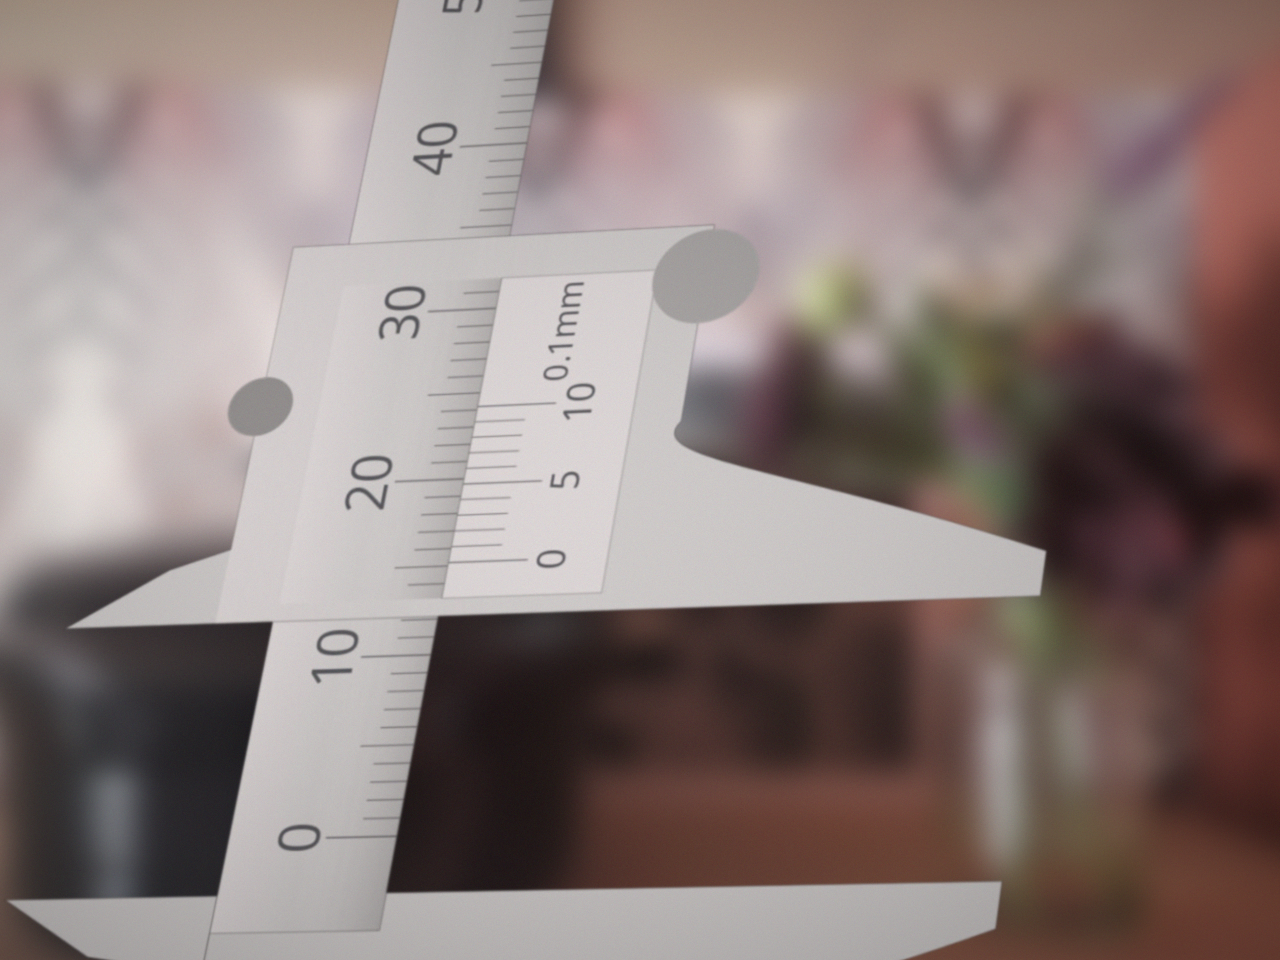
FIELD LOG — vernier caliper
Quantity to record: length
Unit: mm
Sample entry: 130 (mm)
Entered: 15.2 (mm)
